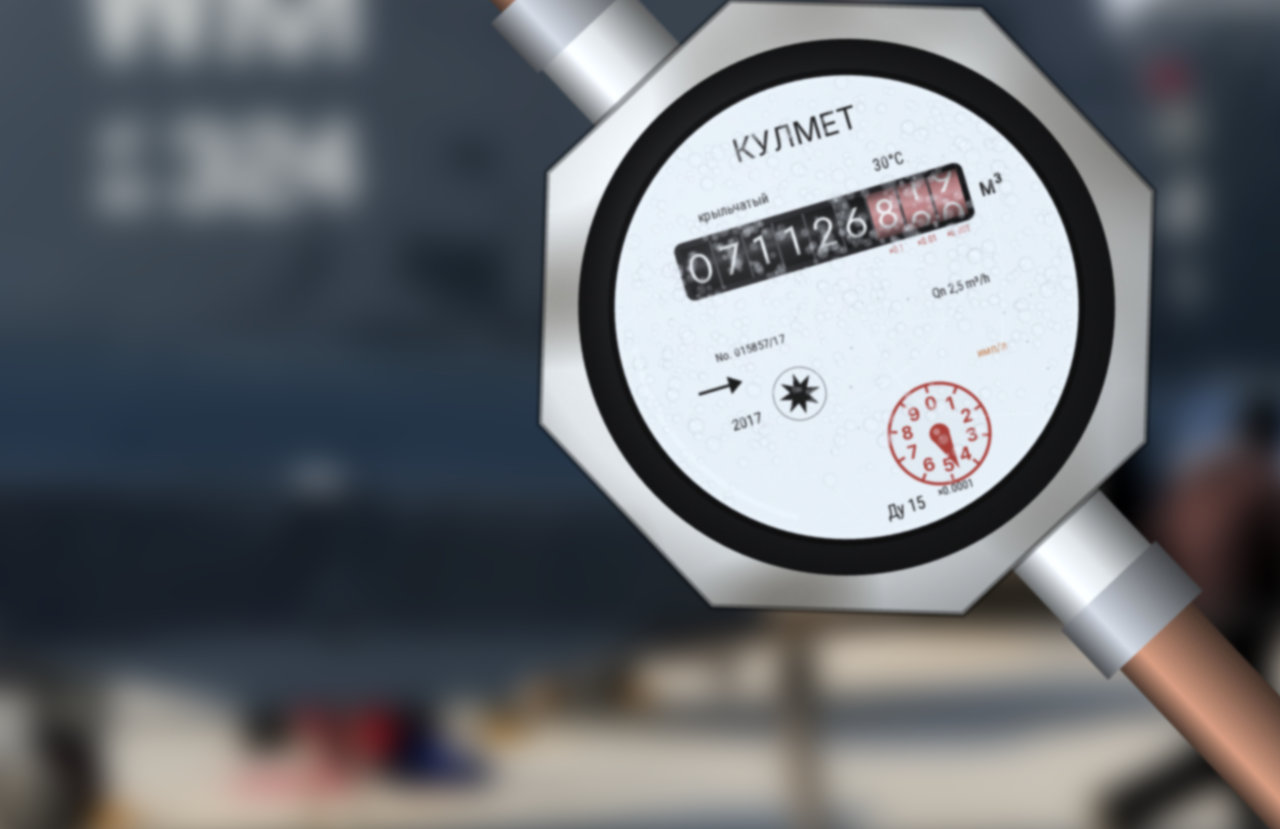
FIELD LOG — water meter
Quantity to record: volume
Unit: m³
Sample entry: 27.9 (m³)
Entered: 71126.8194 (m³)
